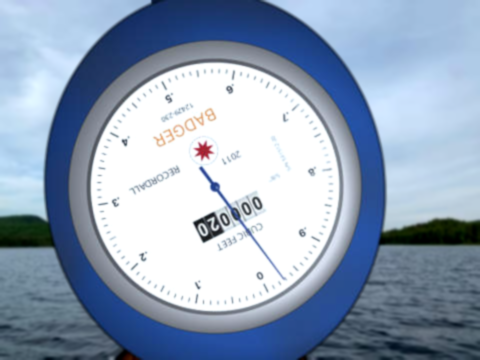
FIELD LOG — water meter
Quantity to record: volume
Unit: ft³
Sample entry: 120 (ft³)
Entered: 19.97 (ft³)
